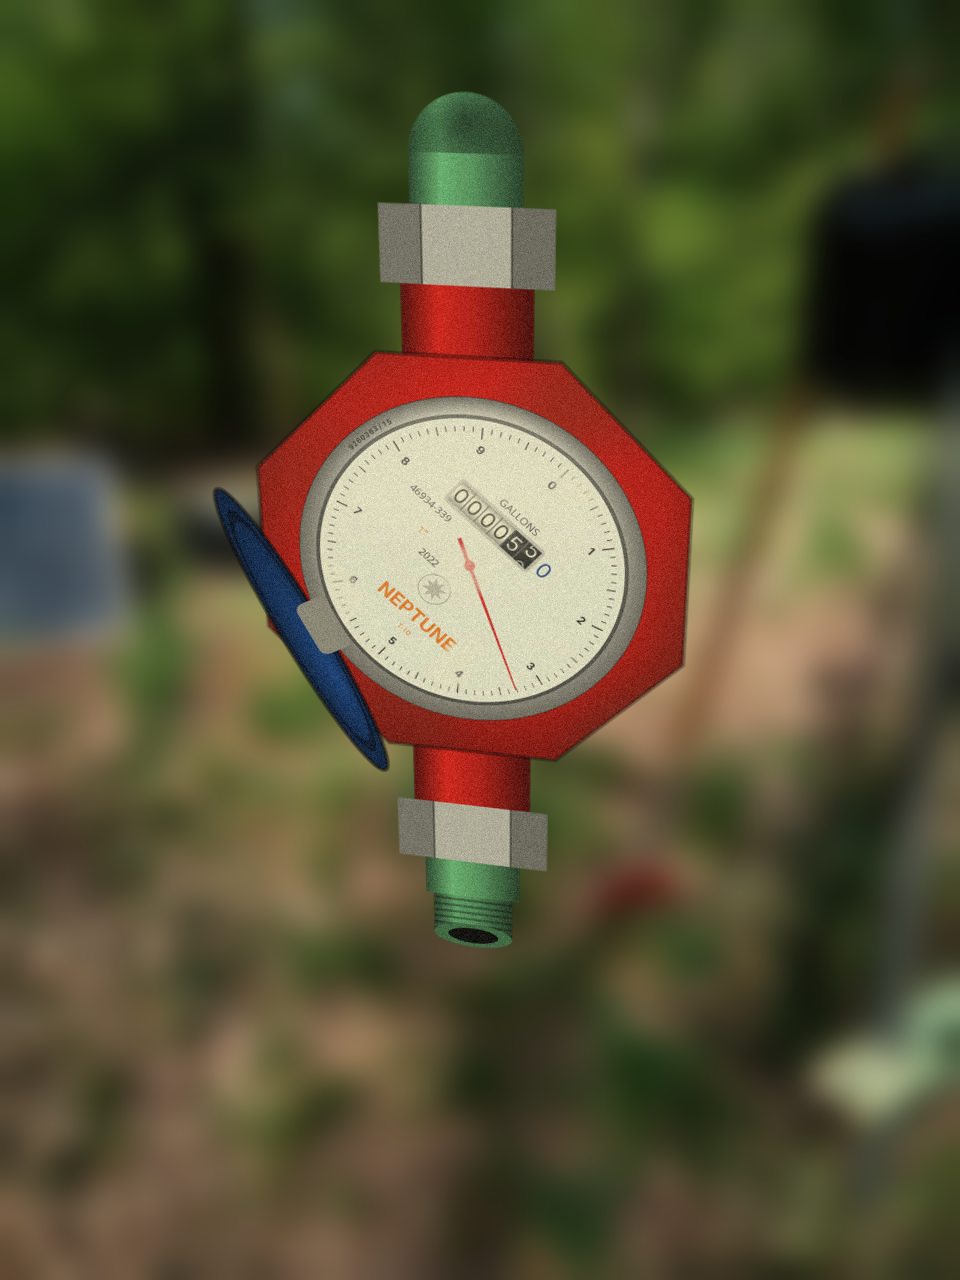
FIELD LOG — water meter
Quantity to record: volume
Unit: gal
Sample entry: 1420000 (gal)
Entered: 553.3 (gal)
